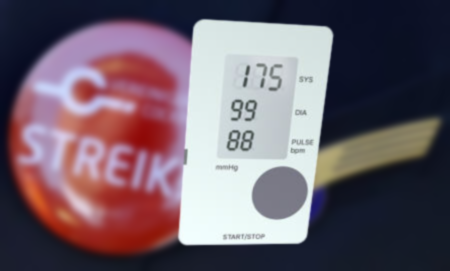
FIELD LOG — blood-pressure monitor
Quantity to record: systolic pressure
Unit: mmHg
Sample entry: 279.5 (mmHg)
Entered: 175 (mmHg)
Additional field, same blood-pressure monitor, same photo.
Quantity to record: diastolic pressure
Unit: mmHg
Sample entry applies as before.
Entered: 99 (mmHg)
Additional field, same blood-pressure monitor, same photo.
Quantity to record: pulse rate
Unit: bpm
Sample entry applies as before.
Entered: 88 (bpm)
